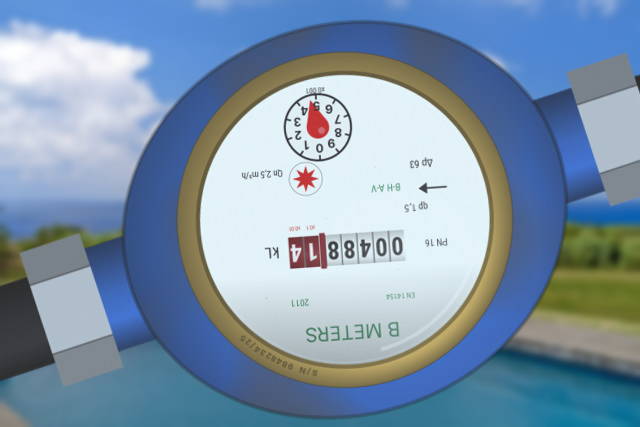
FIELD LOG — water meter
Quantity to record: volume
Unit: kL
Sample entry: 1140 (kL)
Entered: 488.144 (kL)
